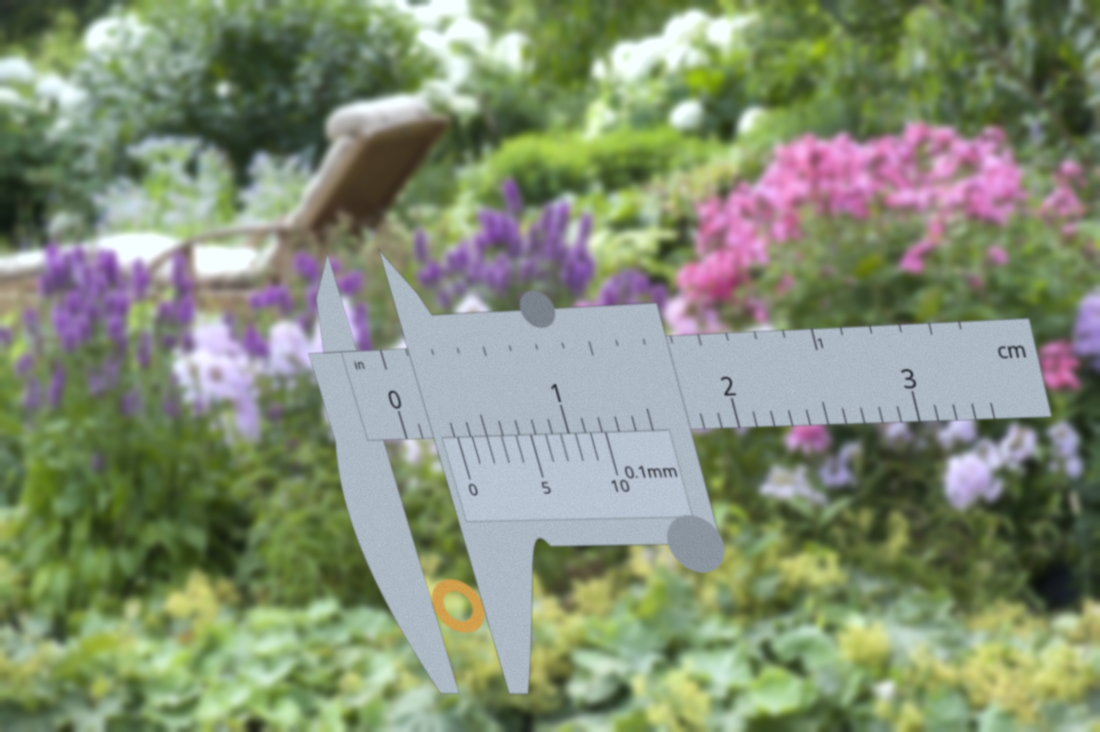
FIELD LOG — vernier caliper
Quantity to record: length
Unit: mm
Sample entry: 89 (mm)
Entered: 3.2 (mm)
